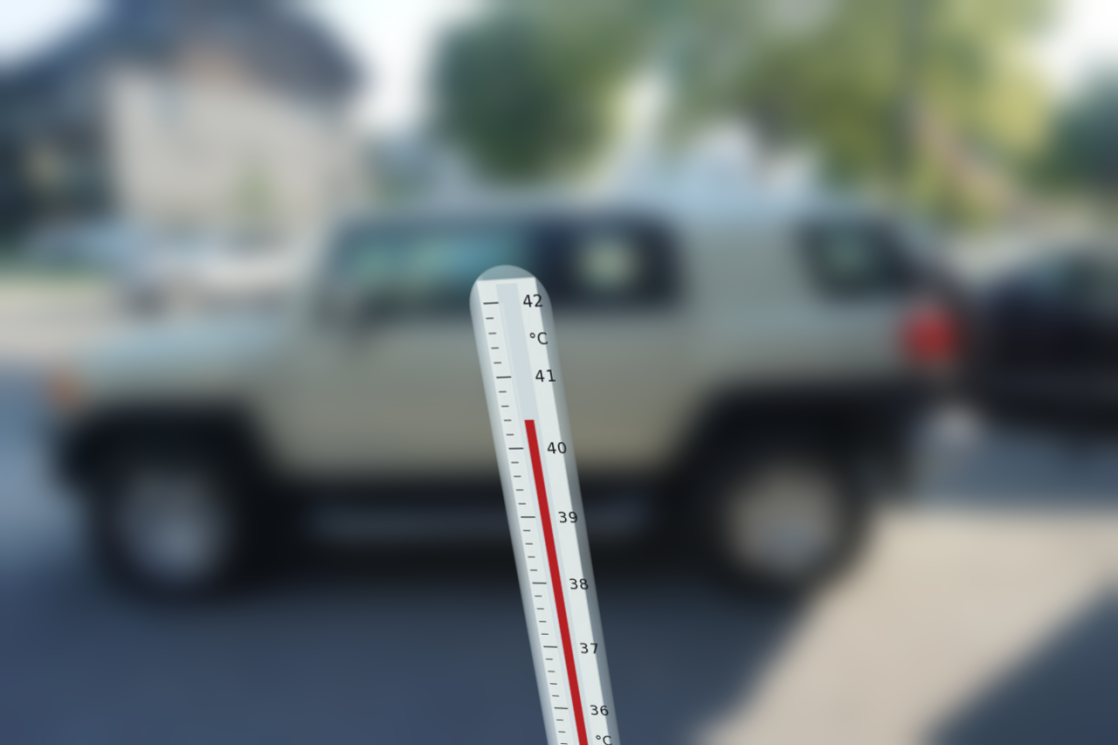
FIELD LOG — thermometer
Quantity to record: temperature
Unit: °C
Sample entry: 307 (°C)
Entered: 40.4 (°C)
